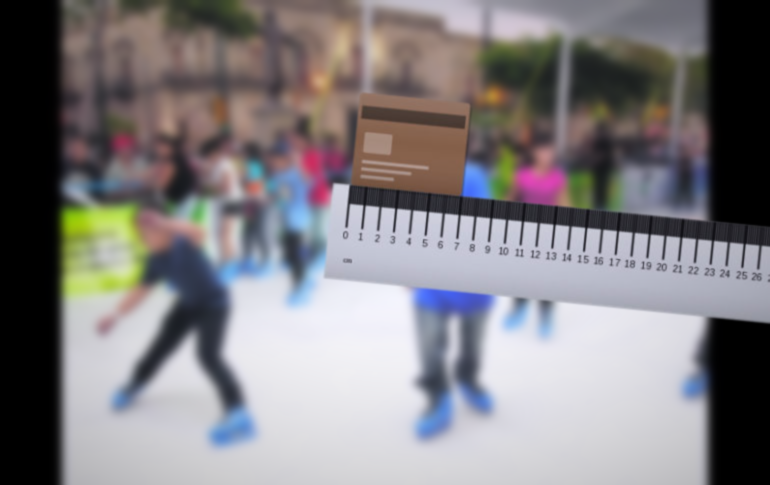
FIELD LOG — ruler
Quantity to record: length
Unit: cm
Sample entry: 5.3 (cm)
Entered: 7 (cm)
